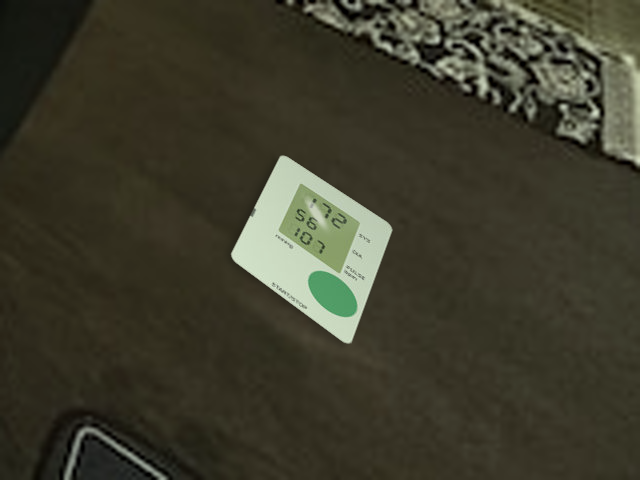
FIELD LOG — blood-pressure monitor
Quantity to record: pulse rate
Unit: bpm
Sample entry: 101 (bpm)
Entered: 107 (bpm)
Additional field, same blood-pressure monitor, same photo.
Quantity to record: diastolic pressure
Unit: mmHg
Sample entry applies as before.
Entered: 56 (mmHg)
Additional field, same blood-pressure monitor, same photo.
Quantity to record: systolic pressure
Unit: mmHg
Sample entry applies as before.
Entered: 172 (mmHg)
